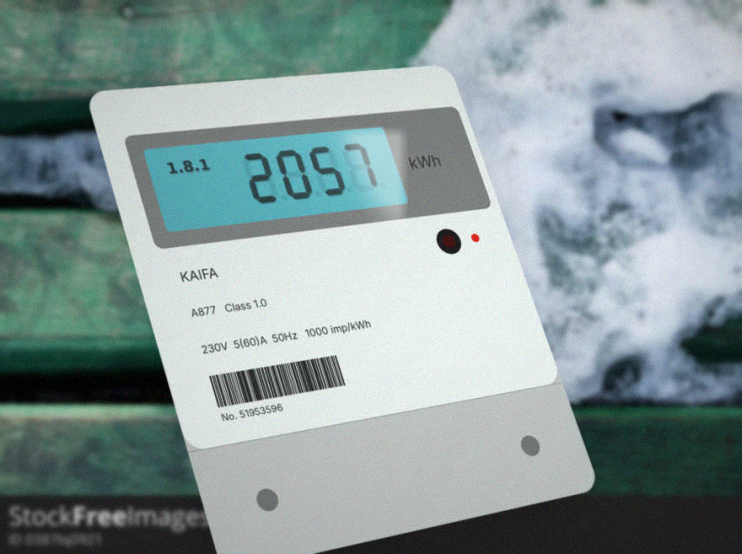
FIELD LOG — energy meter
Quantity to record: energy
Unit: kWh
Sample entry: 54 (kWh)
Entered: 2057 (kWh)
